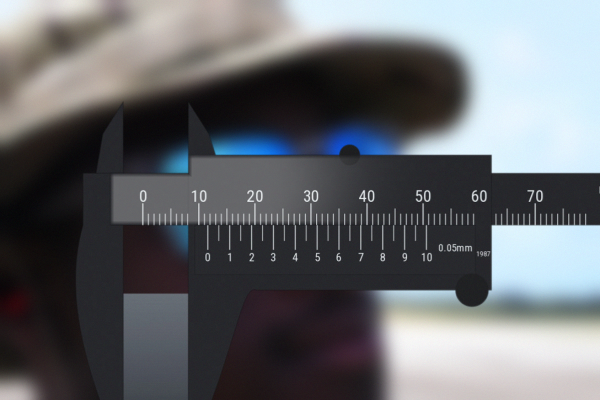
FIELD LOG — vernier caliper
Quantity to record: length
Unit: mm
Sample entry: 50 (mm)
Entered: 11.6 (mm)
